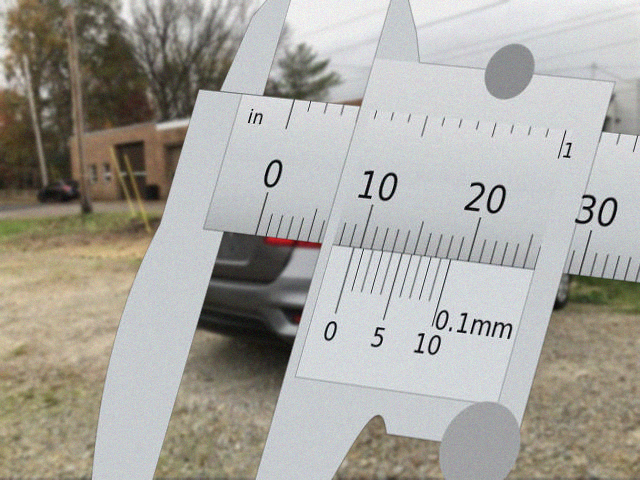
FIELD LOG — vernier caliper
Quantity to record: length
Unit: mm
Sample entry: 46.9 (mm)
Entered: 9.4 (mm)
